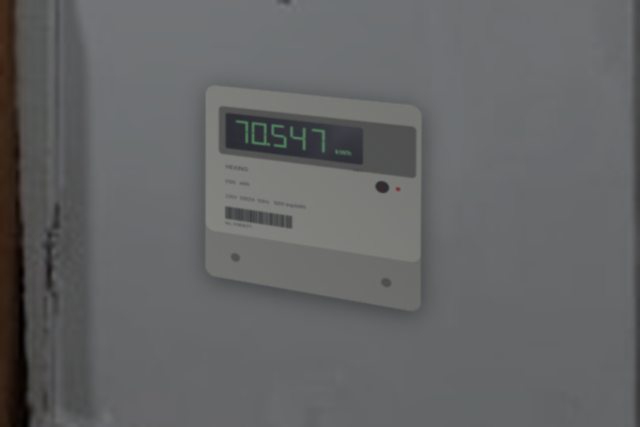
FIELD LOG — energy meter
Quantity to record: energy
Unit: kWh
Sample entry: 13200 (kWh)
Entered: 70.547 (kWh)
